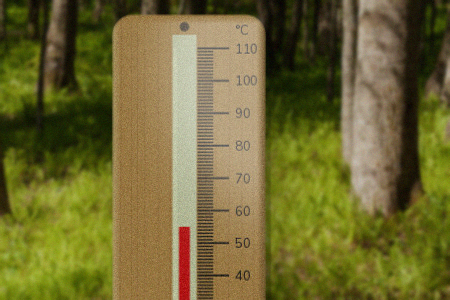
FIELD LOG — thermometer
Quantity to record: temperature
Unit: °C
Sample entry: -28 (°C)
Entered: 55 (°C)
